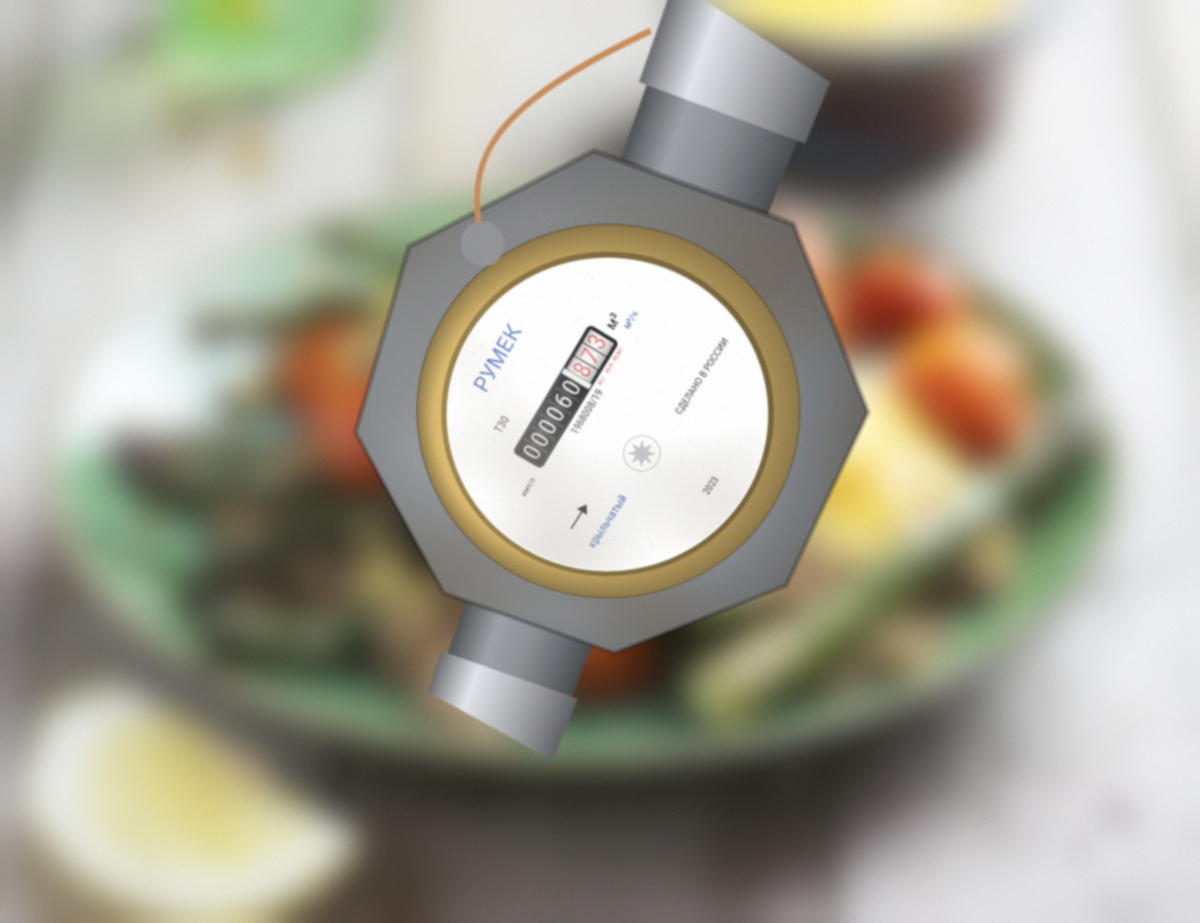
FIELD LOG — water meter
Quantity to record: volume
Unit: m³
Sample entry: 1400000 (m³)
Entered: 60.873 (m³)
